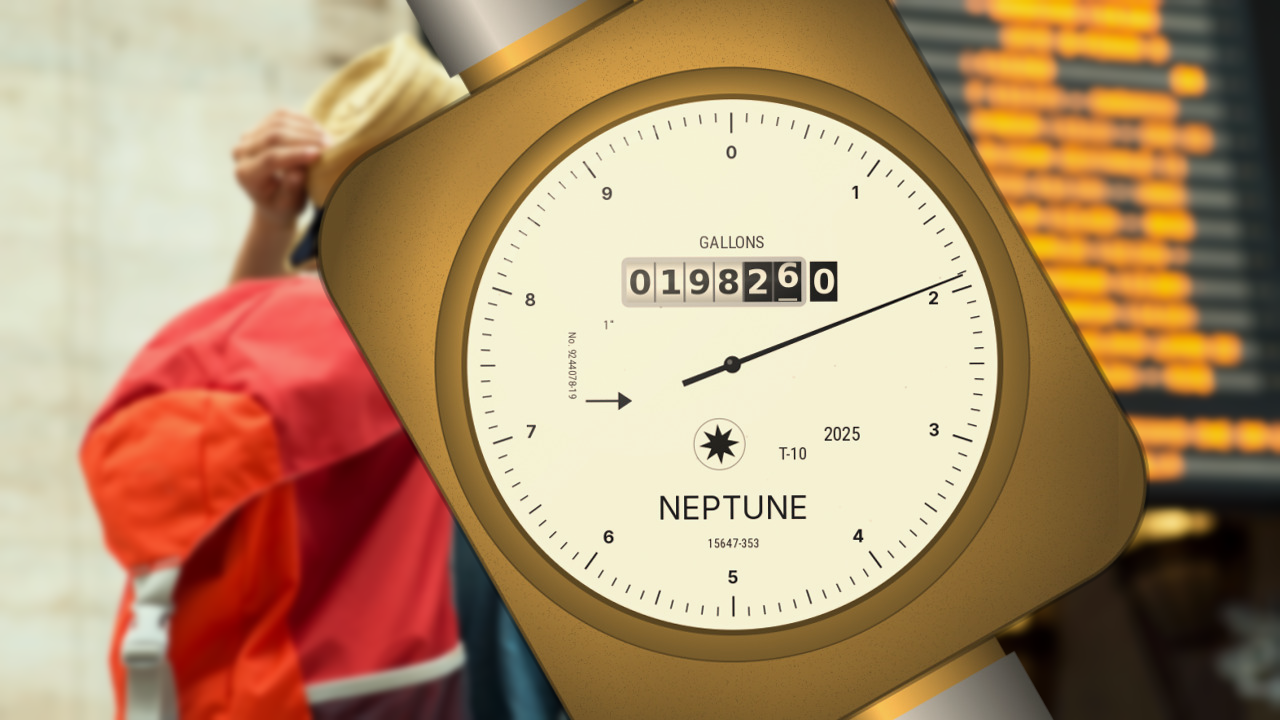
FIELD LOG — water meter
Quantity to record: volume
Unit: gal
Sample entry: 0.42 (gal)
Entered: 198261.9 (gal)
